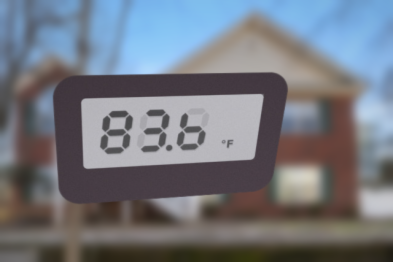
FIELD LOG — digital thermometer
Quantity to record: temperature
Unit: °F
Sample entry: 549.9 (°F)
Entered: 83.6 (°F)
